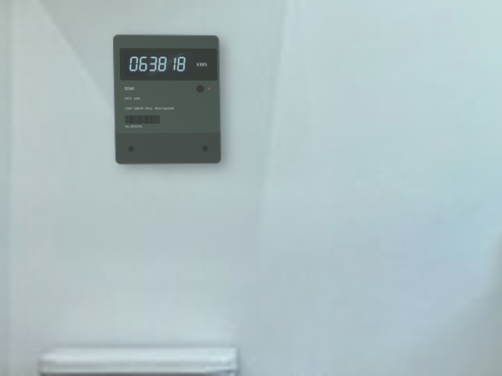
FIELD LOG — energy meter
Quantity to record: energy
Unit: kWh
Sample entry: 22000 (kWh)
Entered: 63818 (kWh)
